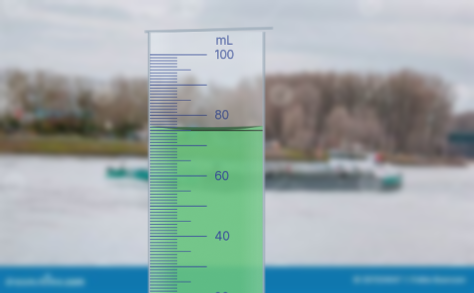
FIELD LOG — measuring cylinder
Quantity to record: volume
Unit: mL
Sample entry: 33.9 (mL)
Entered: 75 (mL)
